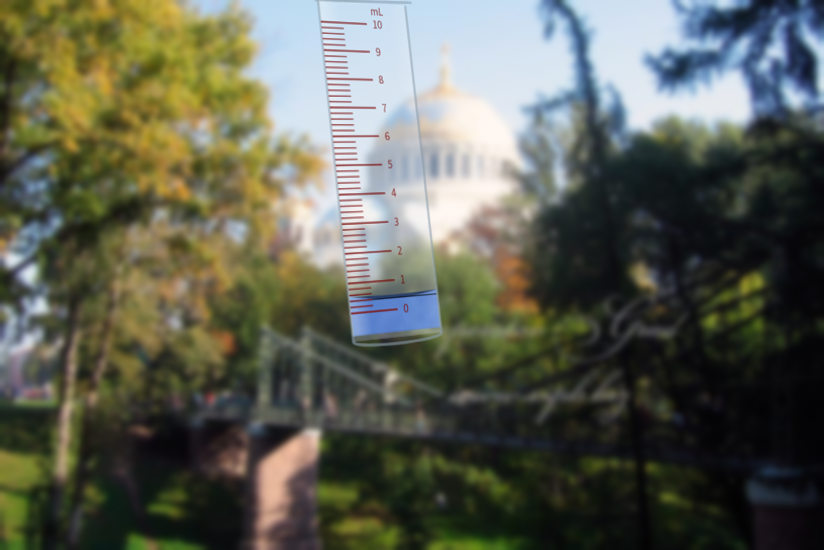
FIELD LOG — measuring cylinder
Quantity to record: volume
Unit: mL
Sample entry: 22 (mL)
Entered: 0.4 (mL)
